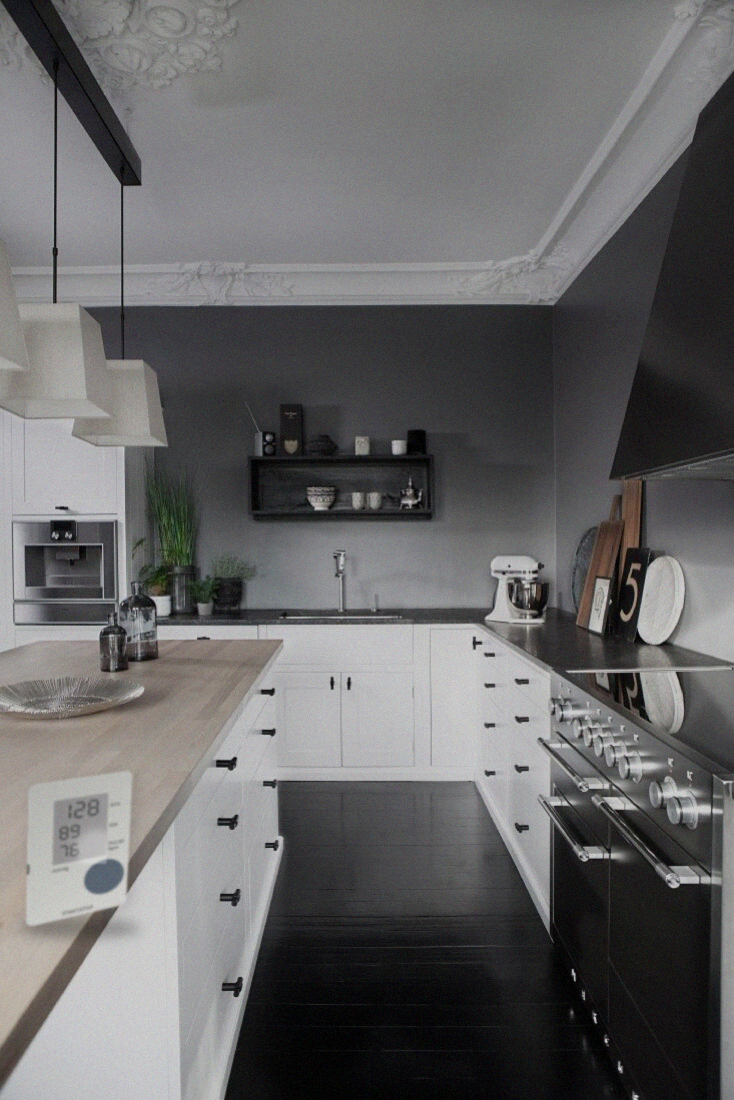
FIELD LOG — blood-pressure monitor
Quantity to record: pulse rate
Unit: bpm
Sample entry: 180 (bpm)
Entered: 76 (bpm)
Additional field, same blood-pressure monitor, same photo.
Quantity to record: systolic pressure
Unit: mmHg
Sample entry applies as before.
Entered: 128 (mmHg)
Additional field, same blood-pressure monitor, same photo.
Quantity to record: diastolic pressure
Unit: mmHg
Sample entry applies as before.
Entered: 89 (mmHg)
